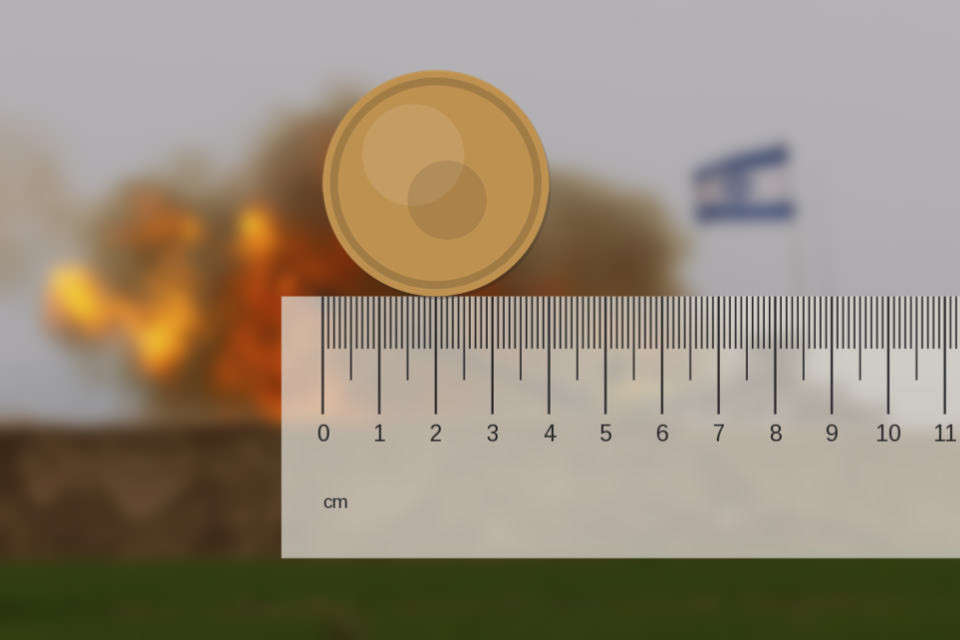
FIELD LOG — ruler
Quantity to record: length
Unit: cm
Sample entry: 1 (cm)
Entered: 4 (cm)
